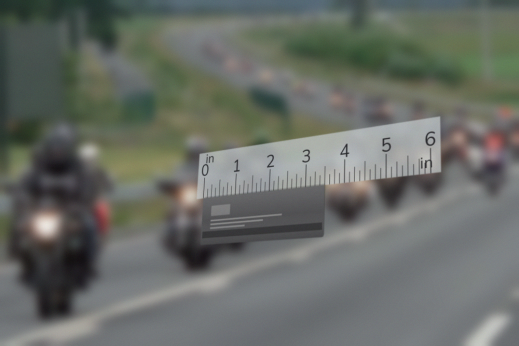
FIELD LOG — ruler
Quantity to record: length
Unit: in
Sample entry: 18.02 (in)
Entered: 3.5 (in)
